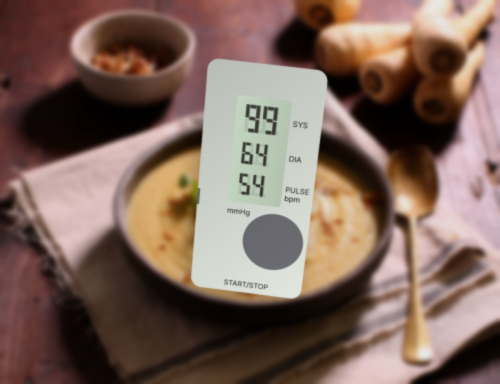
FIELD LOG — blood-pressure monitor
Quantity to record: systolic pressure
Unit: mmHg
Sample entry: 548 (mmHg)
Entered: 99 (mmHg)
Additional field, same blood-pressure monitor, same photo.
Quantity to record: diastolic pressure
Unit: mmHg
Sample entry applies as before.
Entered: 64 (mmHg)
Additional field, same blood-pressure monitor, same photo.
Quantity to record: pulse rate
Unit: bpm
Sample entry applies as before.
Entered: 54 (bpm)
